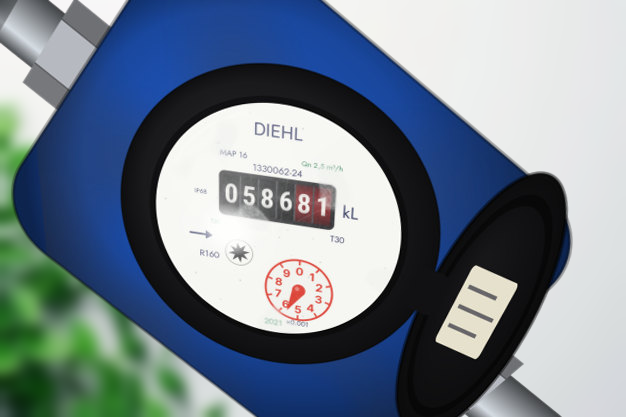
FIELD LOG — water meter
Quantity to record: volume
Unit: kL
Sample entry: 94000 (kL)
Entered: 586.815 (kL)
